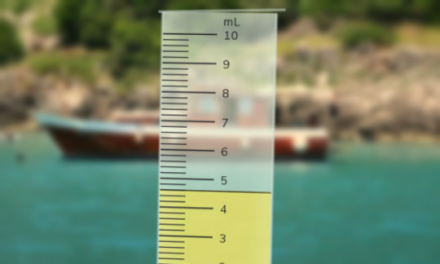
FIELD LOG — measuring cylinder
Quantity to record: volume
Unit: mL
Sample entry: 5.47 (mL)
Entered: 4.6 (mL)
